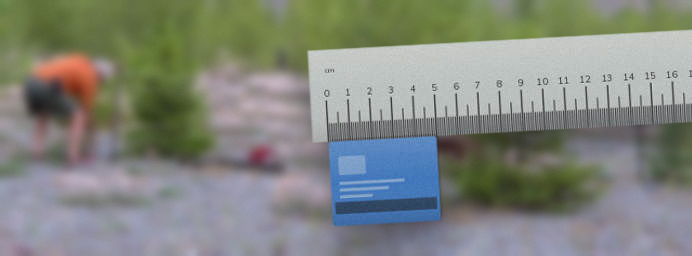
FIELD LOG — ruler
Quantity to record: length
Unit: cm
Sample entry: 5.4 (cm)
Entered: 5 (cm)
